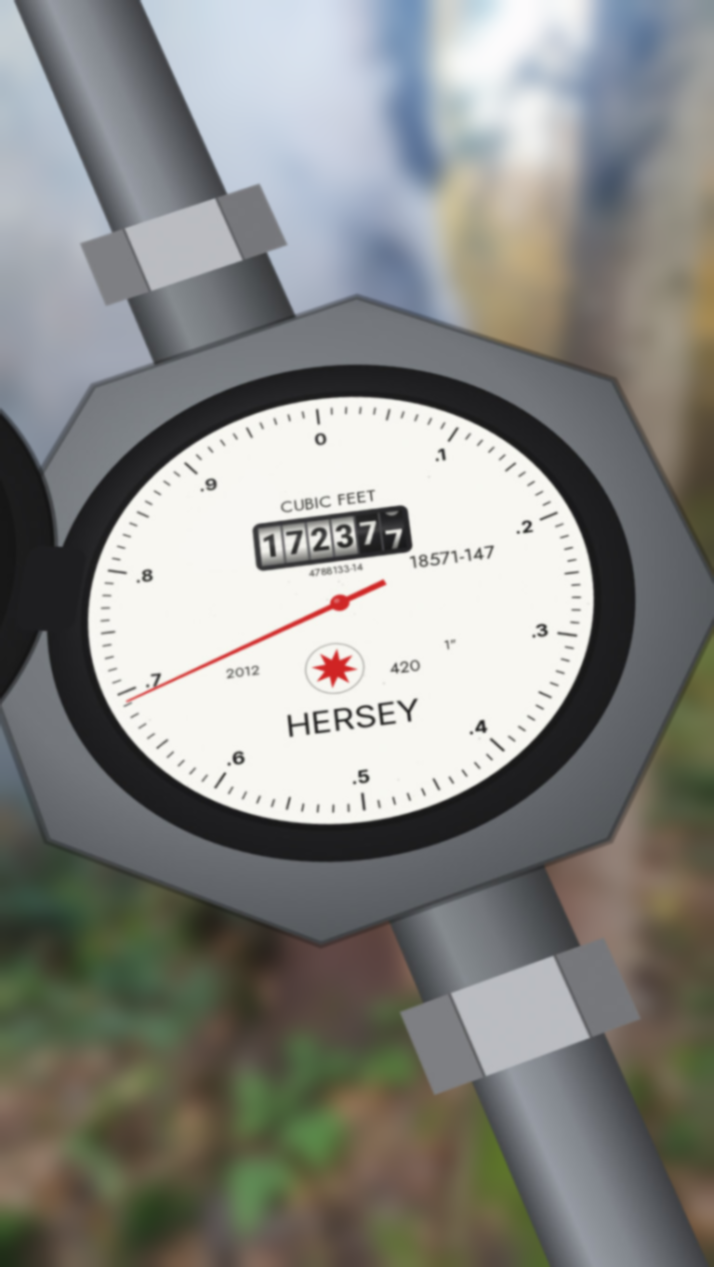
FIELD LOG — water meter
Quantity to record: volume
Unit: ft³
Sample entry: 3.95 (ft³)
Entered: 172376.69 (ft³)
